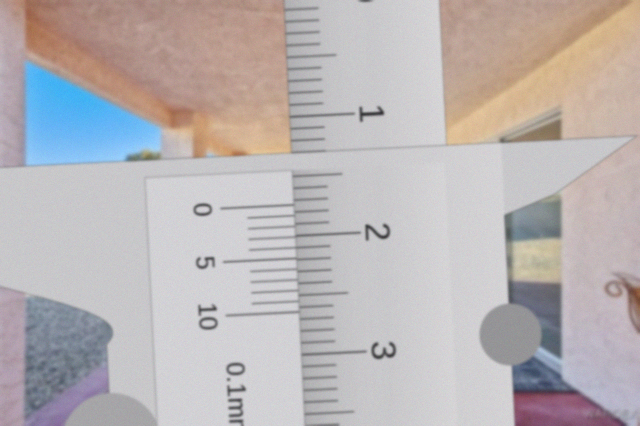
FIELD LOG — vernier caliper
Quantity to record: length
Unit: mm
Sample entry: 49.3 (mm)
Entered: 17.4 (mm)
